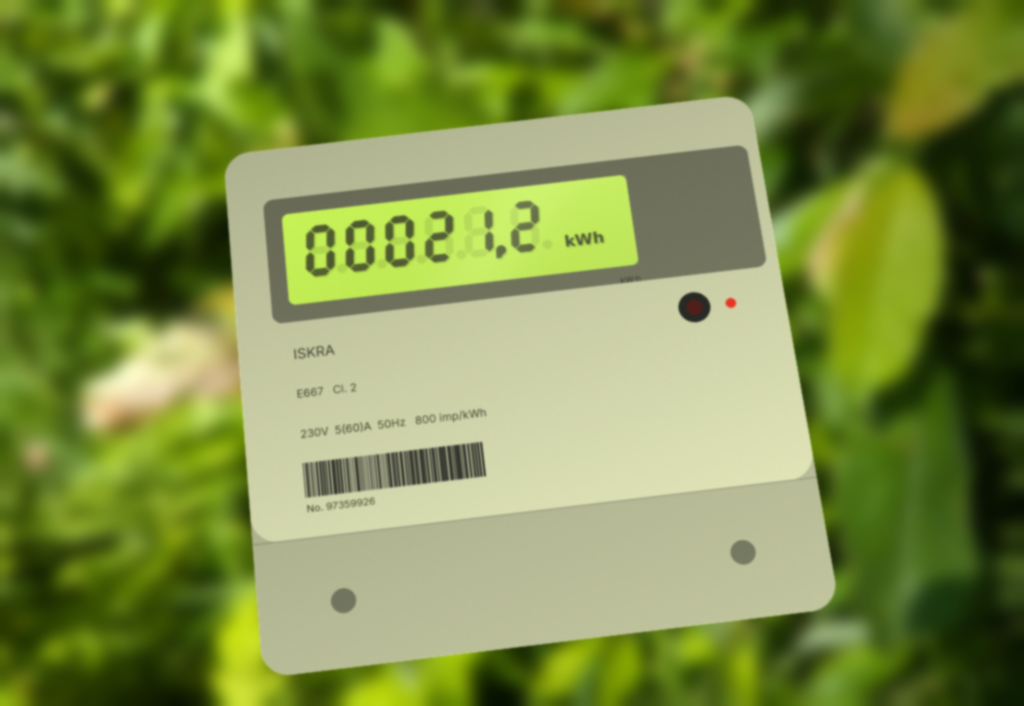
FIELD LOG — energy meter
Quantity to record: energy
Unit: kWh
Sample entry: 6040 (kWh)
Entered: 21.2 (kWh)
